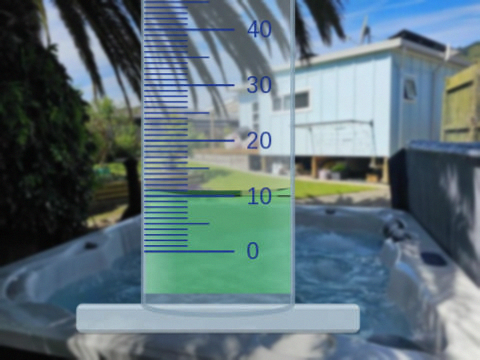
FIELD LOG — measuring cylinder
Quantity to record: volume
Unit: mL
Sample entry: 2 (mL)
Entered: 10 (mL)
